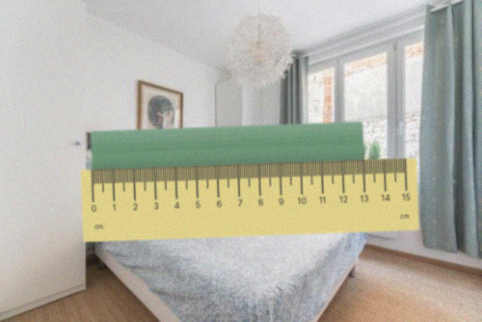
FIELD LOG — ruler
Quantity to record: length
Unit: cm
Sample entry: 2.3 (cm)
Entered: 13 (cm)
